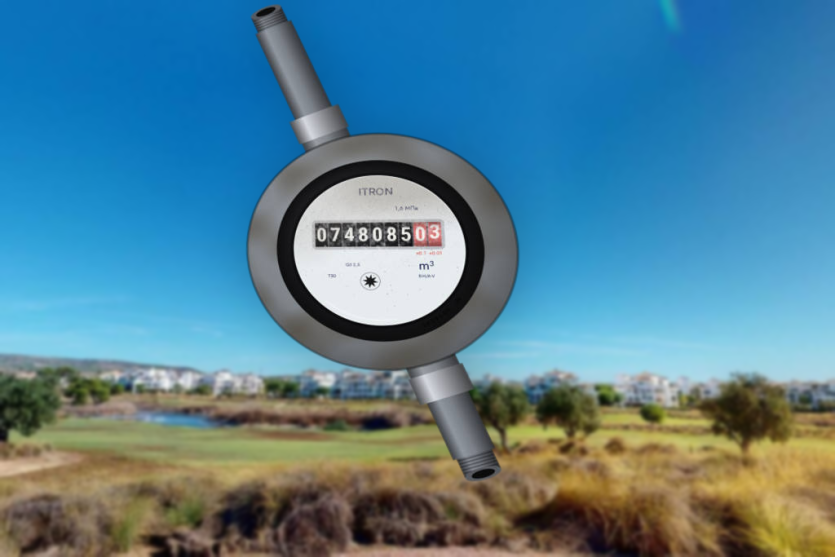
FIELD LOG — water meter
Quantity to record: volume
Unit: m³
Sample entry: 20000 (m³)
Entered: 748085.03 (m³)
